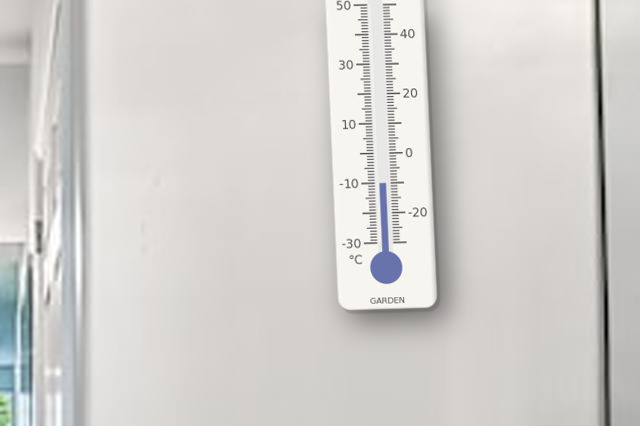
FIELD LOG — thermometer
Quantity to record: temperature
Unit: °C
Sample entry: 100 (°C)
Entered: -10 (°C)
